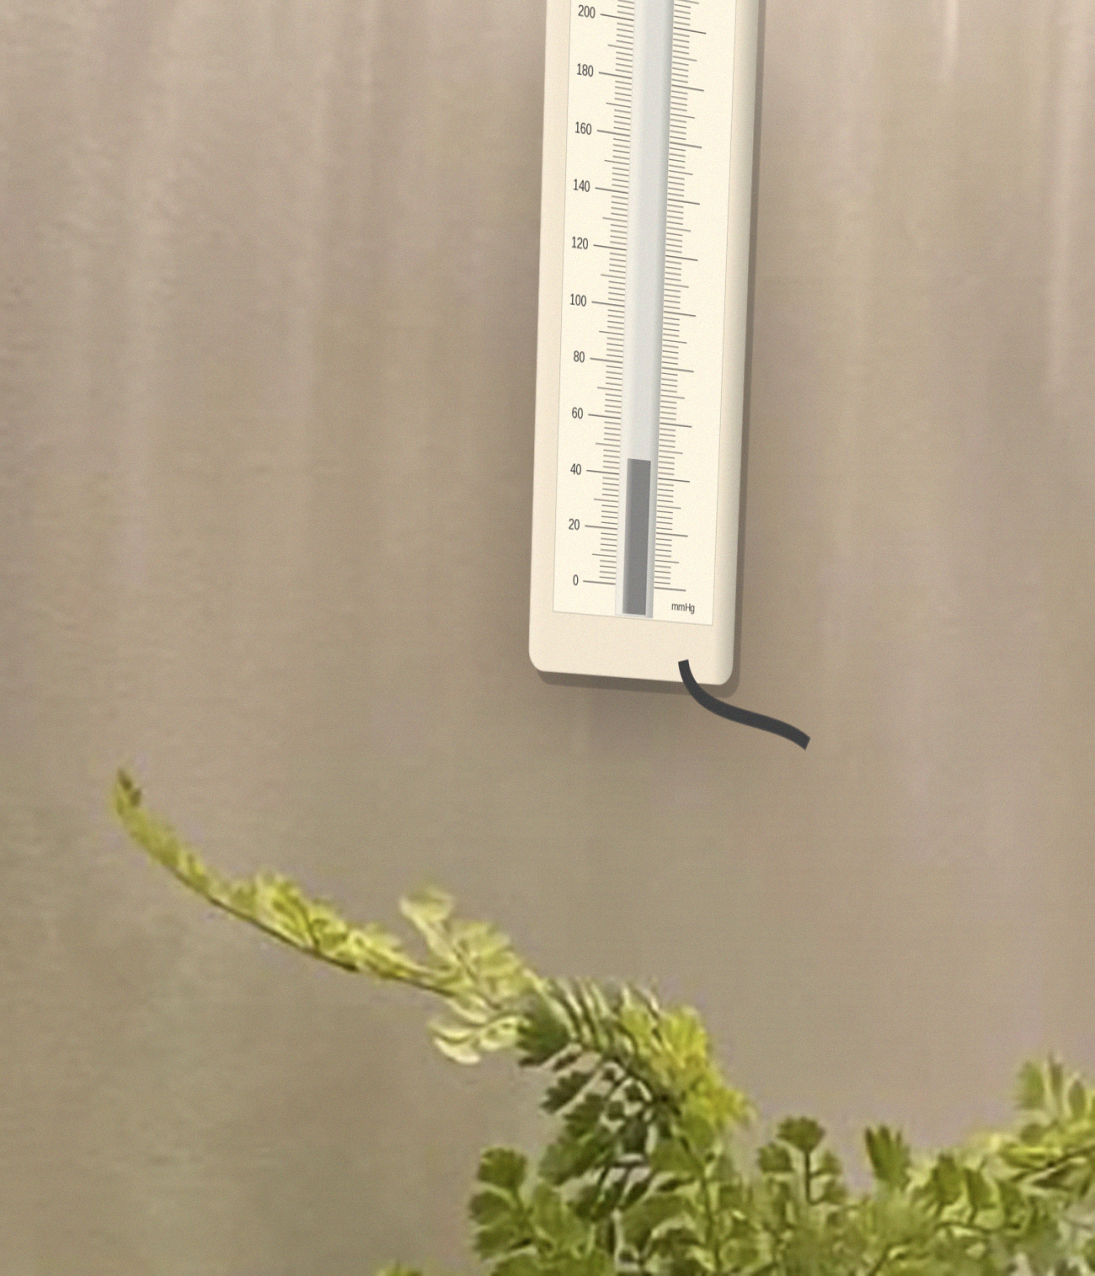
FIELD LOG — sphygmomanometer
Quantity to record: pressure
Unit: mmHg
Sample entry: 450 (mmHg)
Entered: 46 (mmHg)
